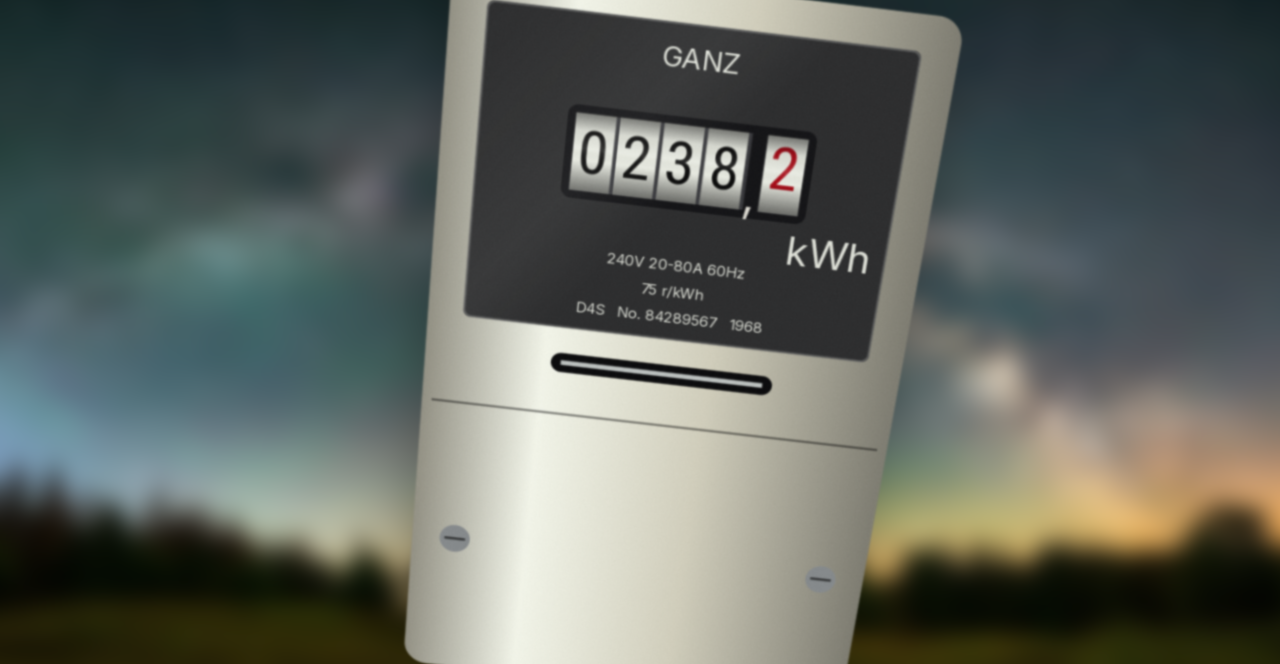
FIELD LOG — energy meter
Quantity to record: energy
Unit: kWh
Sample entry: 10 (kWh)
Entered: 238.2 (kWh)
